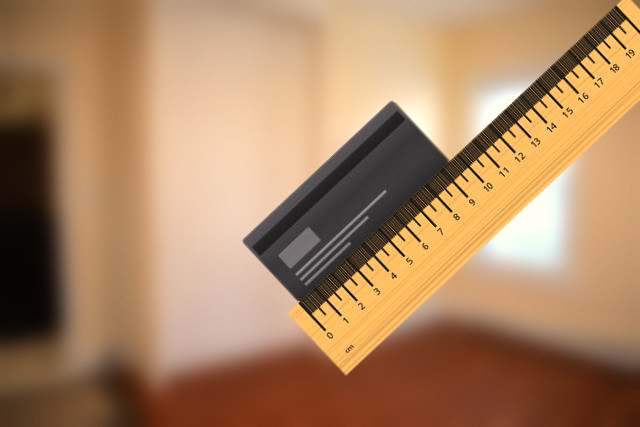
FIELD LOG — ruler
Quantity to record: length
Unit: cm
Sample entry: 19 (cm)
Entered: 9.5 (cm)
